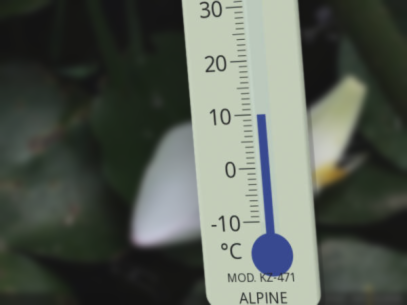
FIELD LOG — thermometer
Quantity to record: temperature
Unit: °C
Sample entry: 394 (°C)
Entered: 10 (°C)
